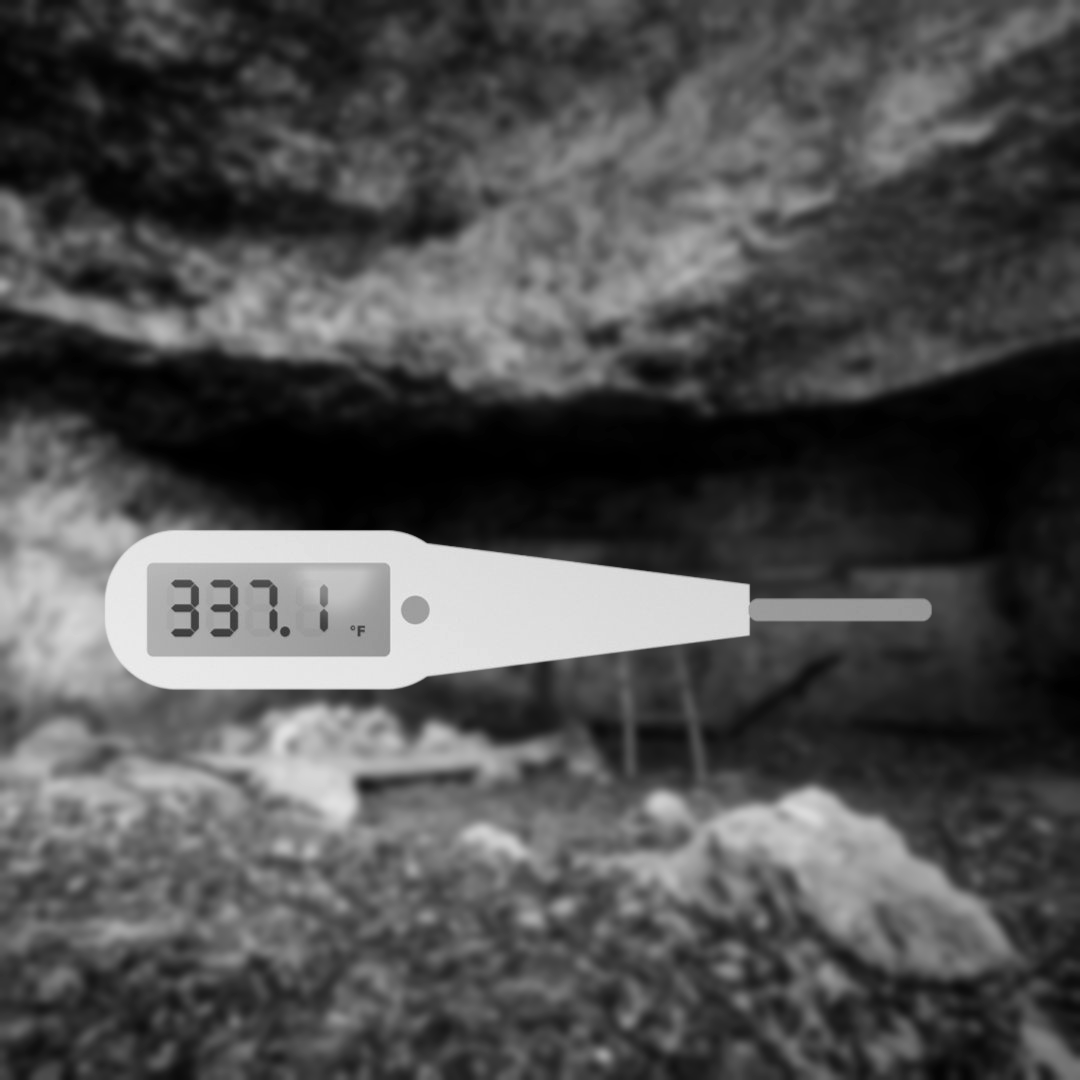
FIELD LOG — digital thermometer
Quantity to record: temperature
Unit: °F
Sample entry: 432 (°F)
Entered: 337.1 (°F)
